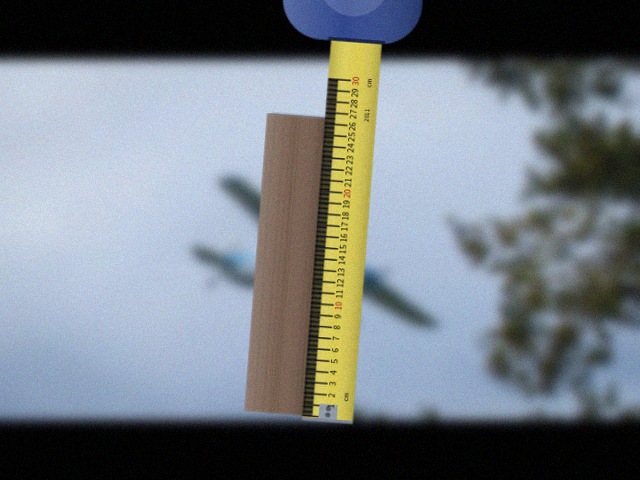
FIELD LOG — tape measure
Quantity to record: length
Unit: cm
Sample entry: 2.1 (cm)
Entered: 26.5 (cm)
